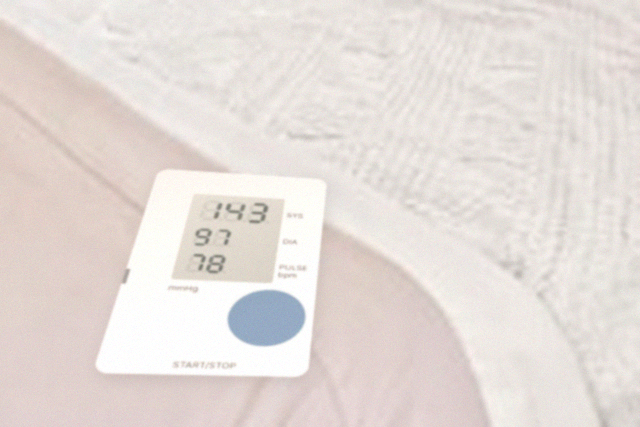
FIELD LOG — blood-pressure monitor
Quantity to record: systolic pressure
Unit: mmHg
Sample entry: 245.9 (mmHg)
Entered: 143 (mmHg)
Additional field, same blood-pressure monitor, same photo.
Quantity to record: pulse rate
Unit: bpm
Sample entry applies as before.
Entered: 78 (bpm)
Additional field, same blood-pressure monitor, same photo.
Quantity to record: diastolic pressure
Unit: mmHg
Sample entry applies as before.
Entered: 97 (mmHg)
